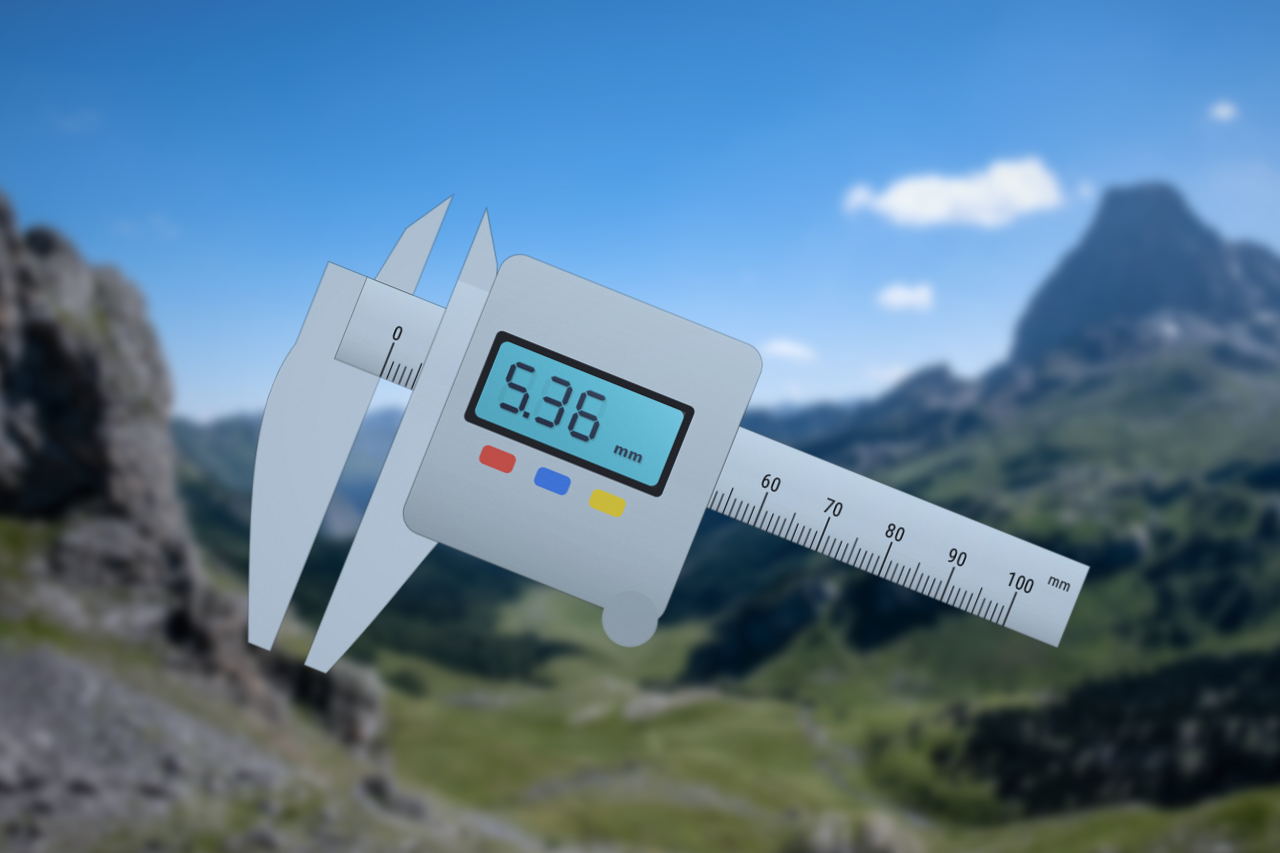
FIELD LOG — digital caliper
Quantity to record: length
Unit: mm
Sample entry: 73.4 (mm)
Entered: 5.36 (mm)
